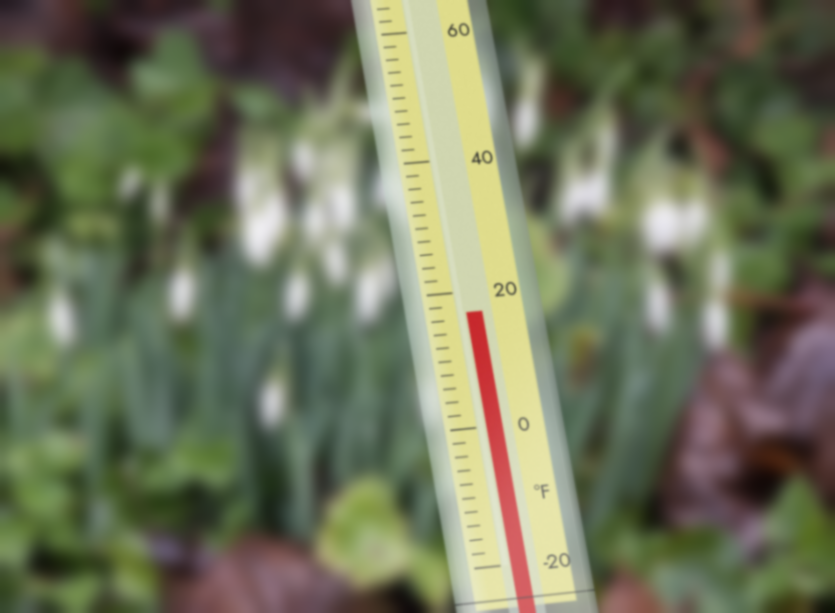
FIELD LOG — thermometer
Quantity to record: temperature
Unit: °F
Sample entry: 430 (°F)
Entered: 17 (°F)
